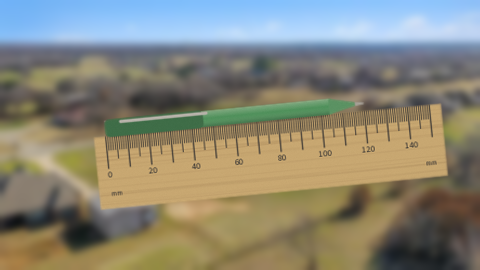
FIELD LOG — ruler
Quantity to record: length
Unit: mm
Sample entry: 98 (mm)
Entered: 120 (mm)
